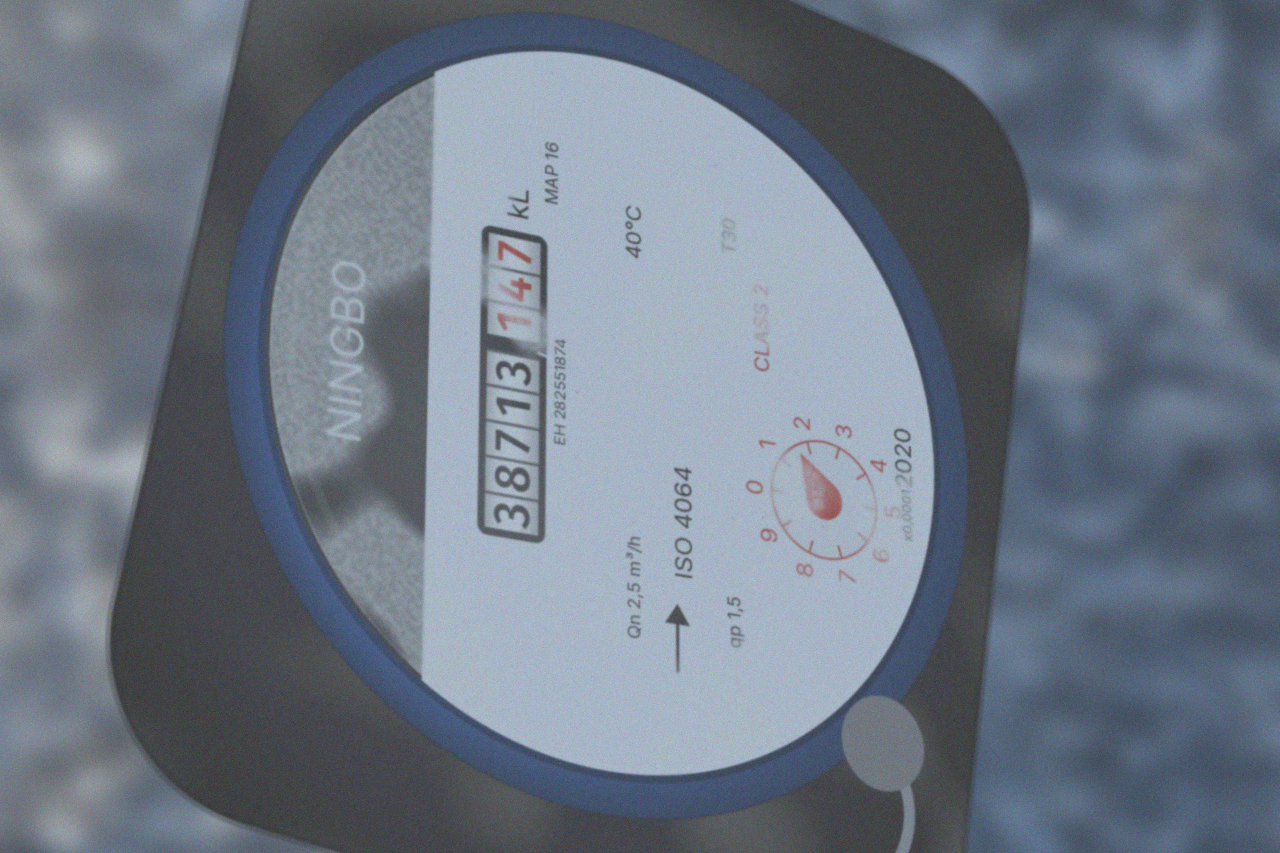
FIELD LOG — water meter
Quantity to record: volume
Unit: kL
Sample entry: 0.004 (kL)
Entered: 38713.1471 (kL)
